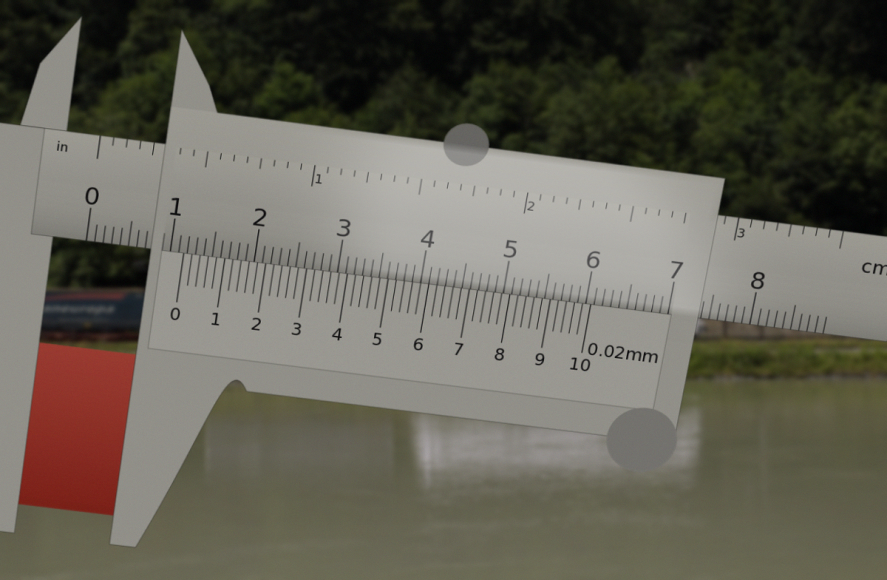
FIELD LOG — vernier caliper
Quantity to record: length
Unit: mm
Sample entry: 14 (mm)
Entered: 11.6 (mm)
